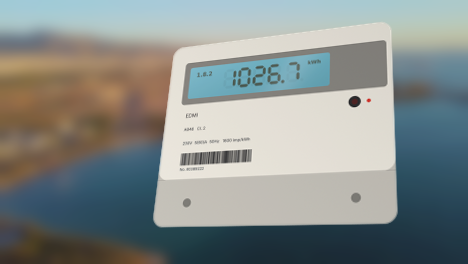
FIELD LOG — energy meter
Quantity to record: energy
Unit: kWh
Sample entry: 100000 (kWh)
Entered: 1026.7 (kWh)
